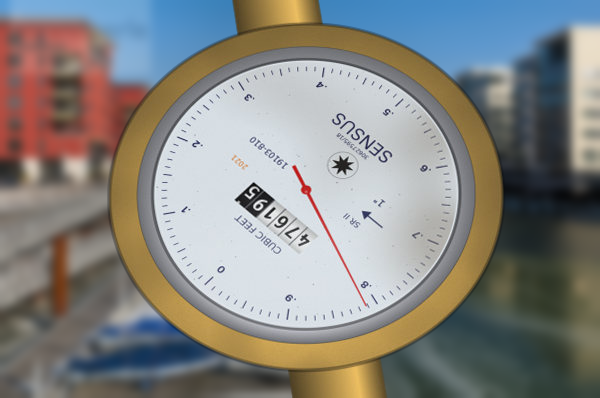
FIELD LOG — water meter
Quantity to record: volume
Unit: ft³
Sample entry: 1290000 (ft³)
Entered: 476194.81 (ft³)
